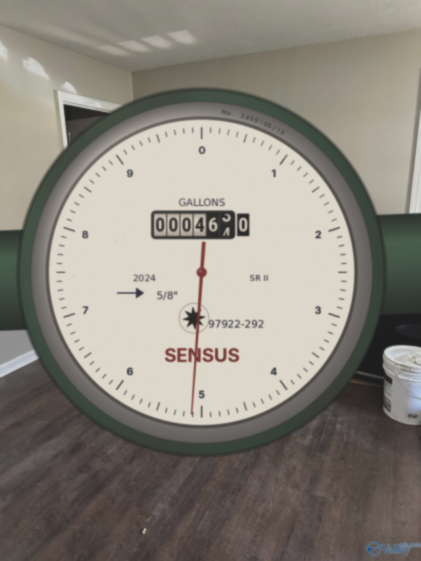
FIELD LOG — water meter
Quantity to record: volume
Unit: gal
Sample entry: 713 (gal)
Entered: 4635.1 (gal)
